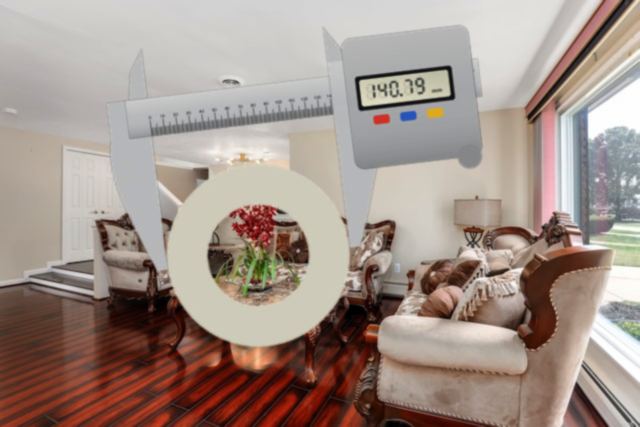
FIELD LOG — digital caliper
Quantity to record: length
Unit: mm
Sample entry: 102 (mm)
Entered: 140.79 (mm)
